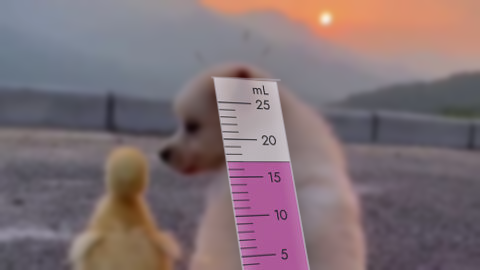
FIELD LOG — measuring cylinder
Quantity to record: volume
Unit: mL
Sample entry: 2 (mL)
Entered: 17 (mL)
